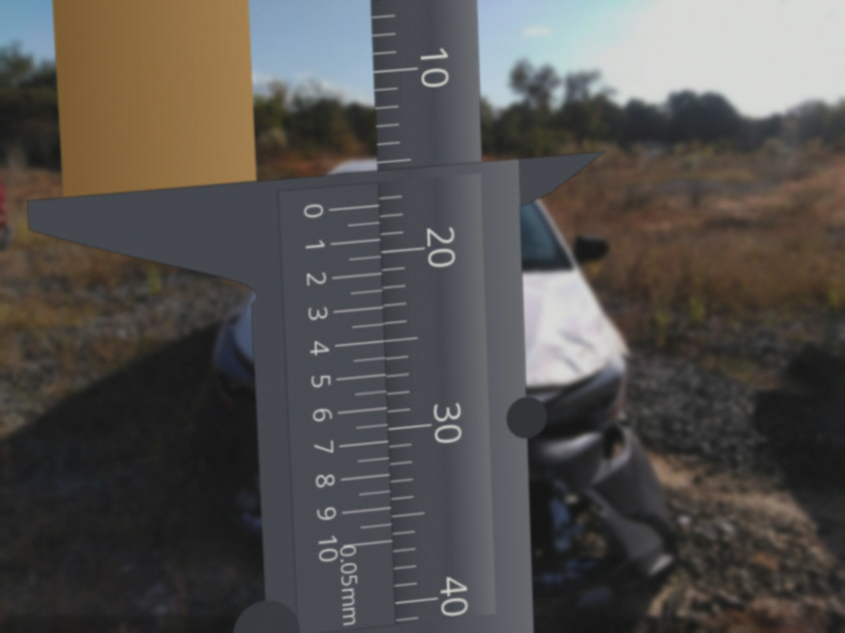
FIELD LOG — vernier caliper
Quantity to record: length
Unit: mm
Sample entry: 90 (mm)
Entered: 17.4 (mm)
